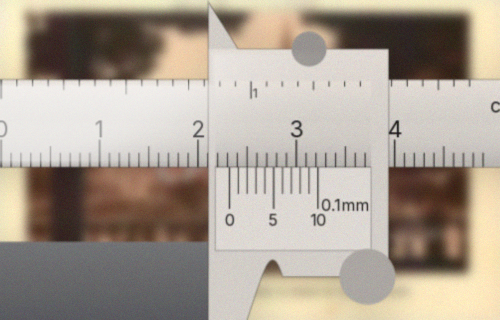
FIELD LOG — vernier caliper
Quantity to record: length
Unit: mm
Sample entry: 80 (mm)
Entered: 23.2 (mm)
